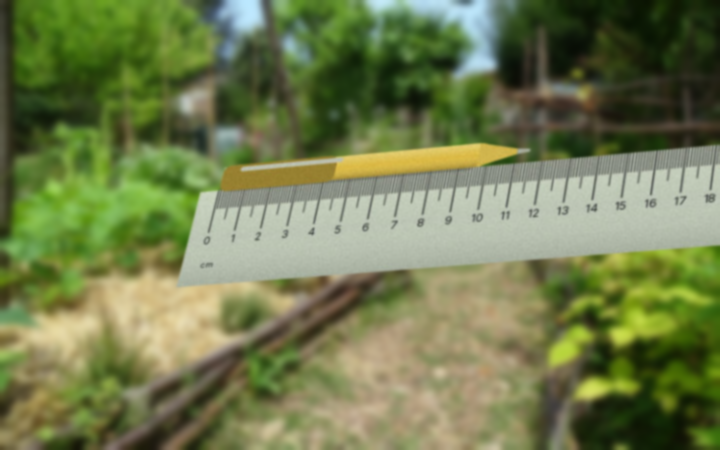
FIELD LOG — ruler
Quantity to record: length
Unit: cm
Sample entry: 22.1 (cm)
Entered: 11.5 (cm)
